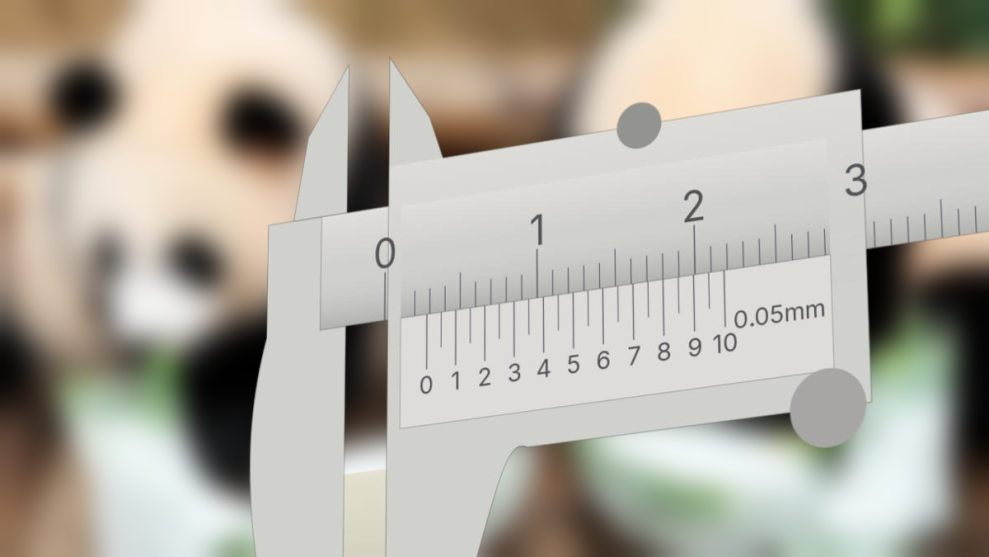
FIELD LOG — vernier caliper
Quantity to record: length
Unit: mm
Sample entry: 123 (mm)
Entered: 2.8 (mm)
